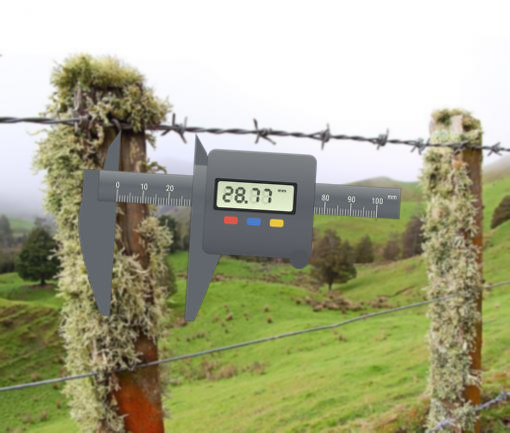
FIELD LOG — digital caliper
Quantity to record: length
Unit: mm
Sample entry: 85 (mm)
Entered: 28.77 (mm)
